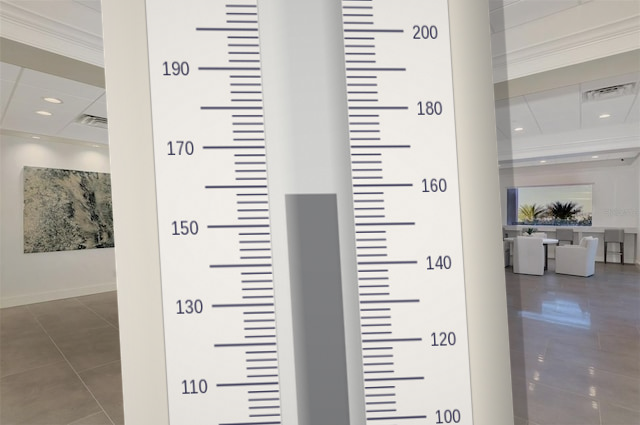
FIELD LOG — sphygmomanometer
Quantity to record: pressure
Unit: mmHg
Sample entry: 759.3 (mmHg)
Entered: 158 (mmHg)
